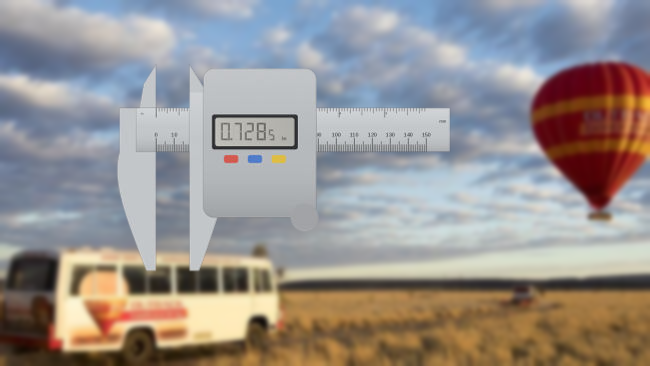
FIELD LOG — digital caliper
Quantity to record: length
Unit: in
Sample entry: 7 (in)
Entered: 0.7285 (in)
